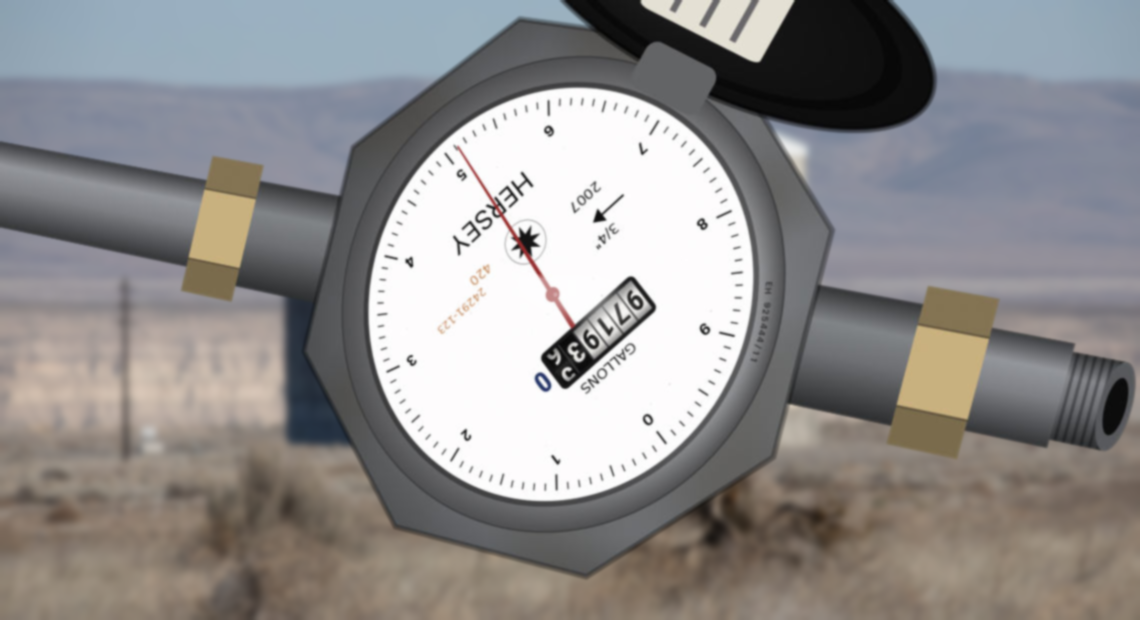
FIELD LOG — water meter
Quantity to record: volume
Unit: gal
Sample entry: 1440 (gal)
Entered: 9719355.1 (gal)
